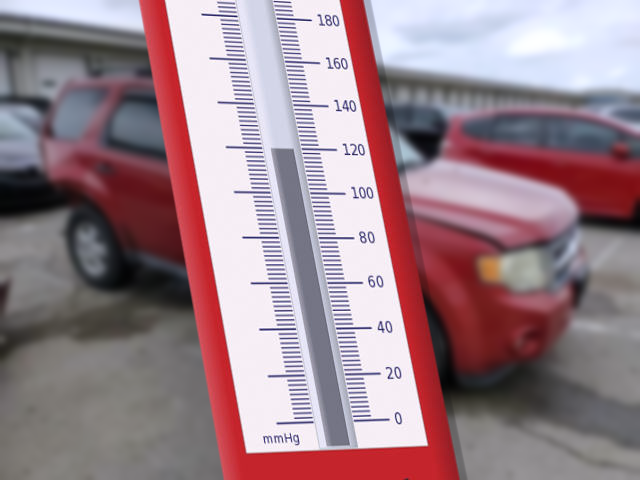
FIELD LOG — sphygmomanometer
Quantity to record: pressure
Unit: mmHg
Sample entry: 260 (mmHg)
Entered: 120 (mmHg)
